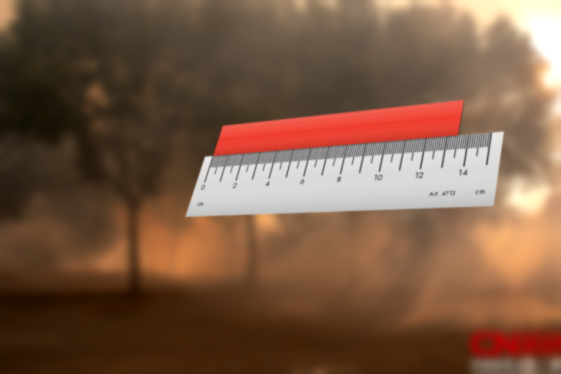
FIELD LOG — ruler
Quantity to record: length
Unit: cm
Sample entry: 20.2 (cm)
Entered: 13.5 (cm)
